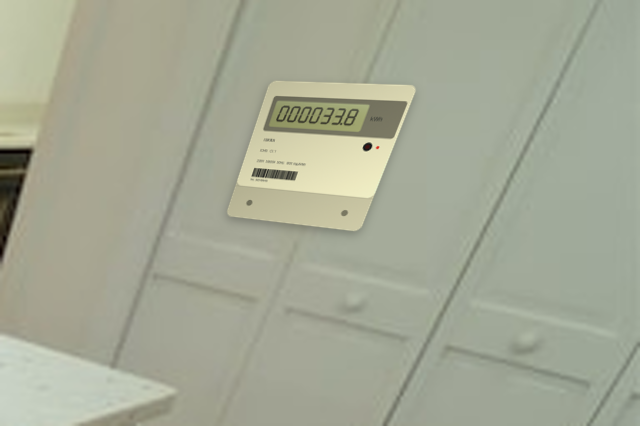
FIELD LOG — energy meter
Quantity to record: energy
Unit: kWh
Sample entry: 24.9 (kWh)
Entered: 33.8 (kWh)
